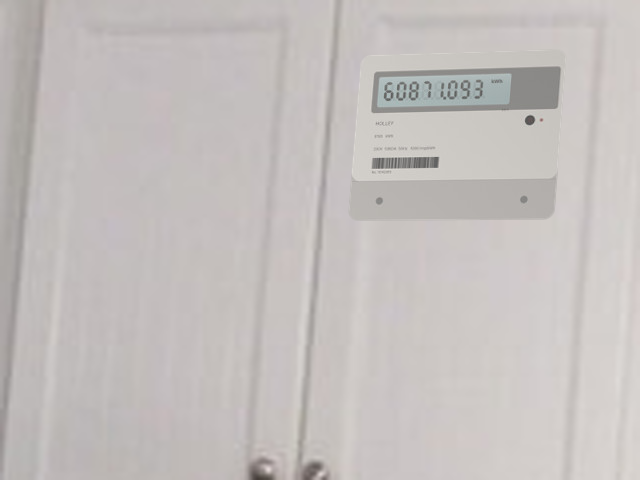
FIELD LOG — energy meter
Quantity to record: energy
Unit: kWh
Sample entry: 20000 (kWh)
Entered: 60871.093 (kWh)
